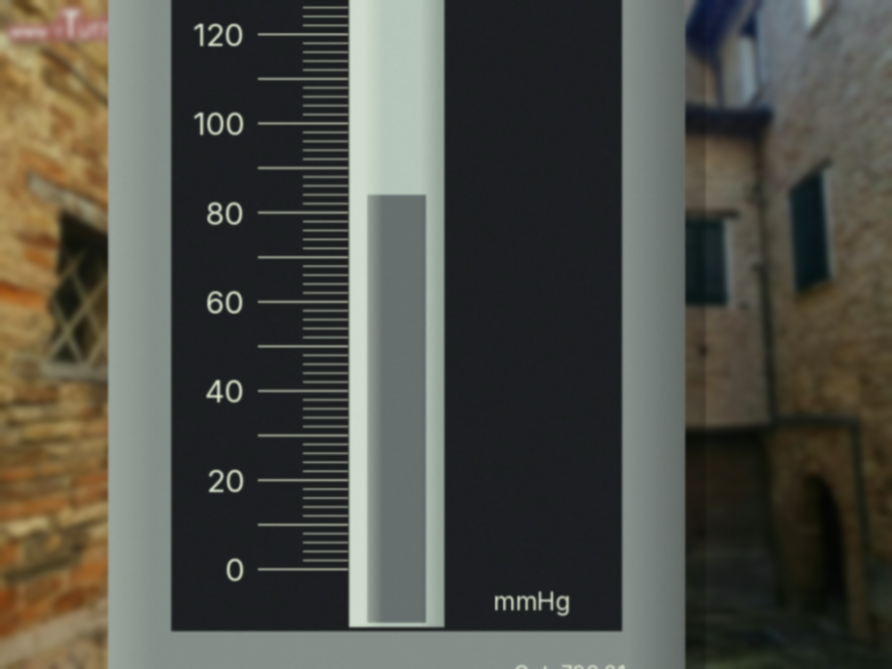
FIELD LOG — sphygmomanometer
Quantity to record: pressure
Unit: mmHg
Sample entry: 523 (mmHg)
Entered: 84 (mmHg)
